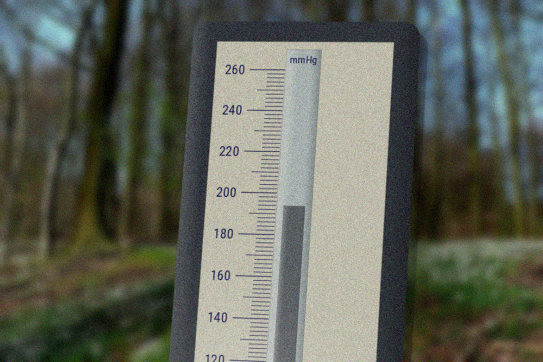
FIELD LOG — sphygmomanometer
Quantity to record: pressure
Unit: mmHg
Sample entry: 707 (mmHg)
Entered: 194 (mmHg)
